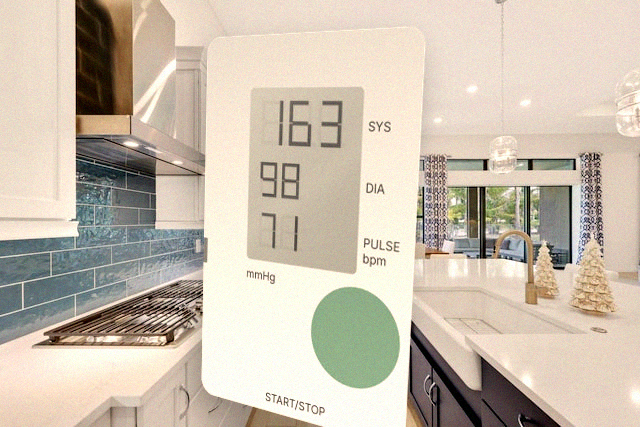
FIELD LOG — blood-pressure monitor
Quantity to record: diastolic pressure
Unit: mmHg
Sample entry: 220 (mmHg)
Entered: 98 (mmHg)
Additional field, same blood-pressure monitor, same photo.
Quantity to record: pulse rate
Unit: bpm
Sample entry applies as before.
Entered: 71 (bpm)
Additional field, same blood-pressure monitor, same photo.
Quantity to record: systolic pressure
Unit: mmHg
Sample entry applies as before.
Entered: 163 (mmHg)
